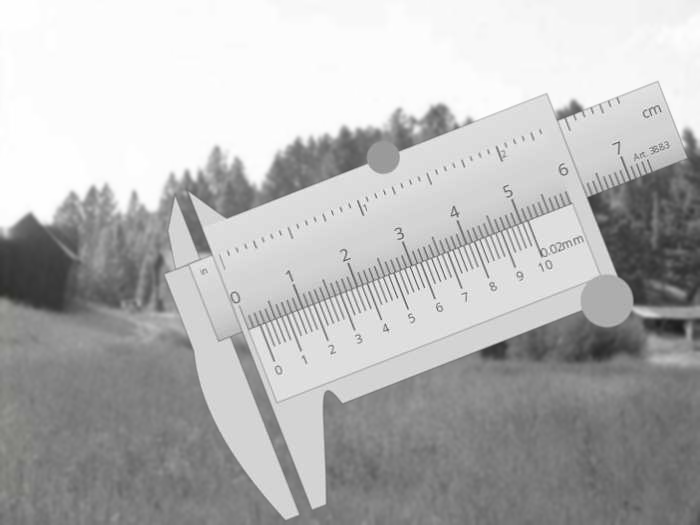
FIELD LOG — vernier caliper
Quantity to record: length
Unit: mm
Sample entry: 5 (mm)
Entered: 2.2 (mm)
